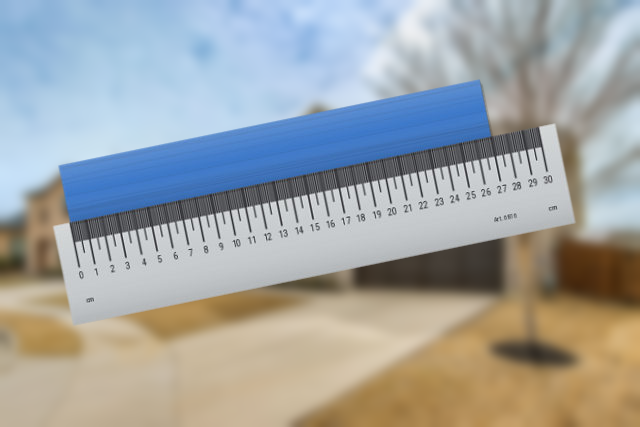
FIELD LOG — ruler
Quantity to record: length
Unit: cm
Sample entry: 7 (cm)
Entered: 27 (cm)
